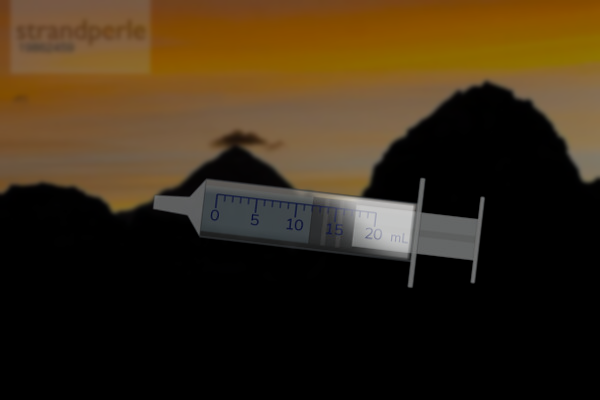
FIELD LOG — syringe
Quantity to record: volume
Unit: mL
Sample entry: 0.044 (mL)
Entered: 12 (mL)
